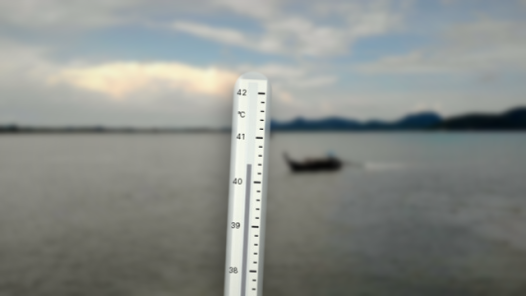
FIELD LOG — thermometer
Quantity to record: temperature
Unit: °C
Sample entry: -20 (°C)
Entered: 40.4 (°C)
